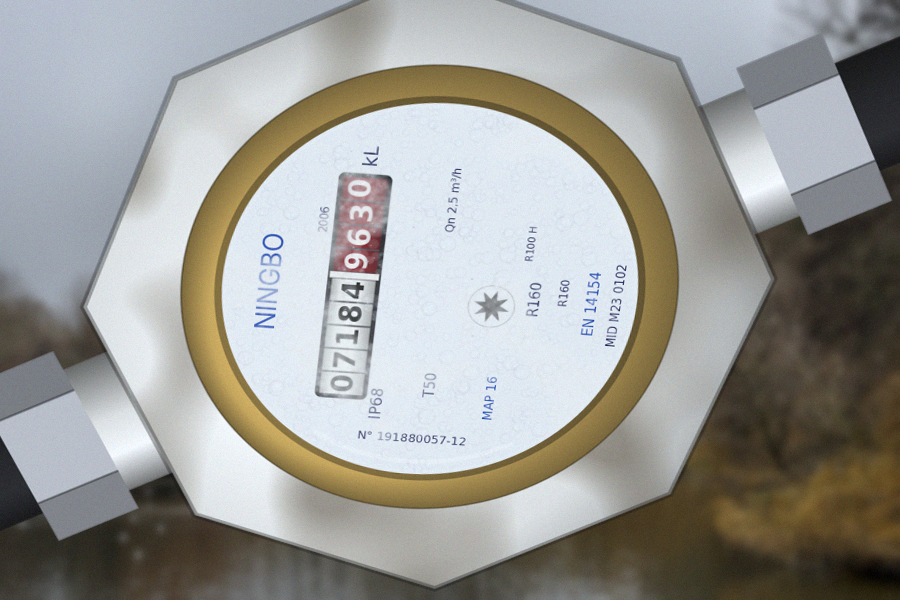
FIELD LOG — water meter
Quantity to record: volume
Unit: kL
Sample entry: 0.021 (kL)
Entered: 7184.9630 (kL)
